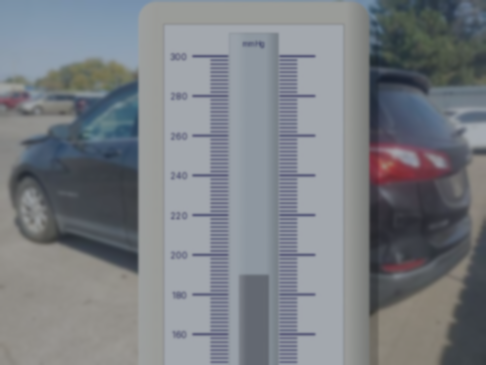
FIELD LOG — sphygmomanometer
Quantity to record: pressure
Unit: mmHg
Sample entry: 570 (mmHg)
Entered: 190 (mmHg)
